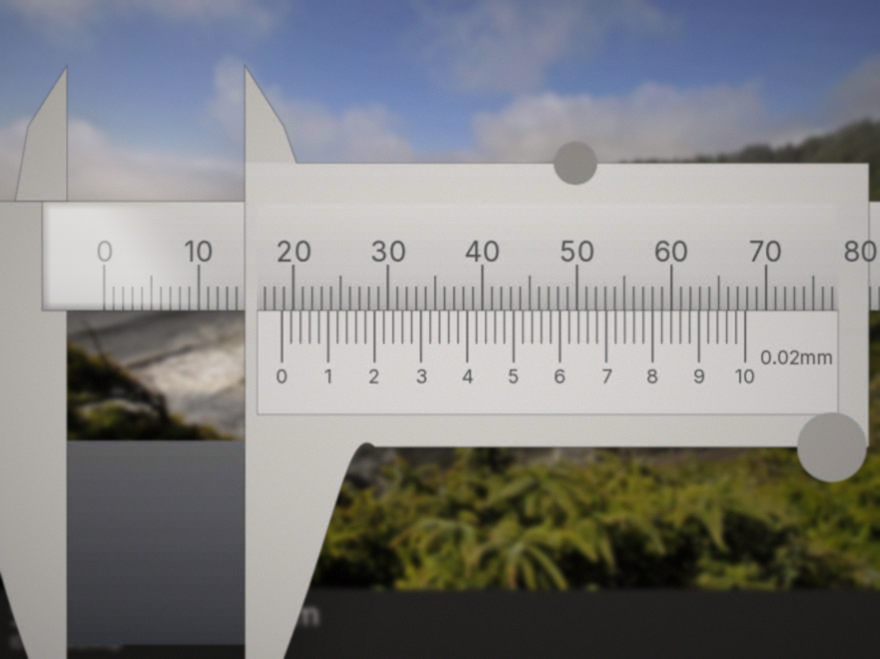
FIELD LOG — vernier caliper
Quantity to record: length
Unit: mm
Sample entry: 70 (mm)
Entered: 18.8 (mm)
